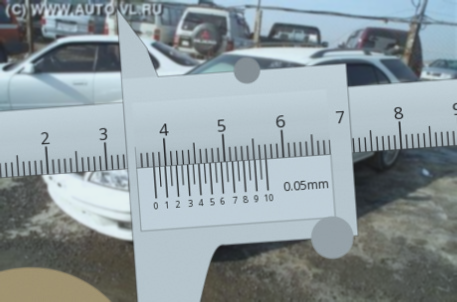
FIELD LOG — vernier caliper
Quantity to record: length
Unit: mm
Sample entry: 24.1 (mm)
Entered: 38.0 (mm)
